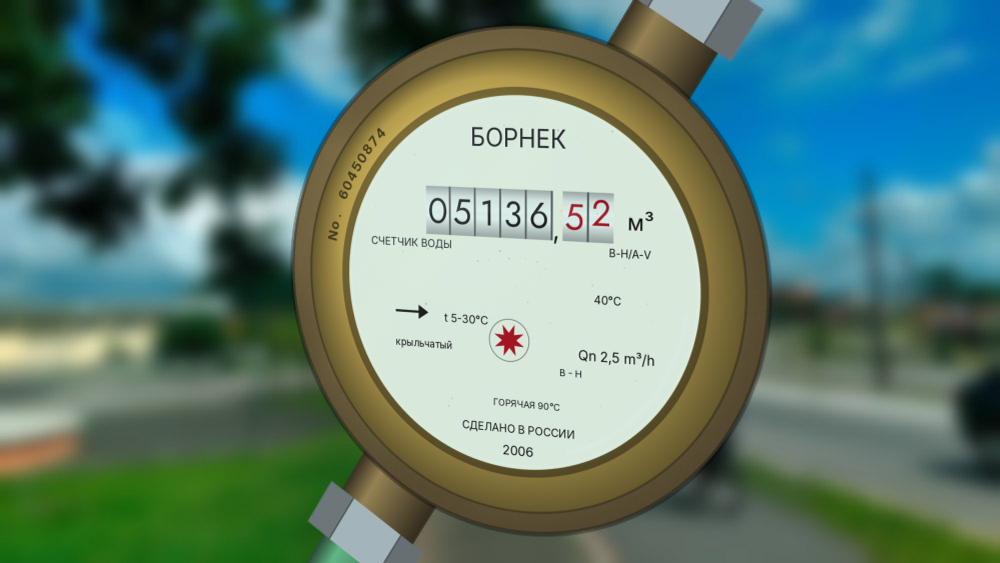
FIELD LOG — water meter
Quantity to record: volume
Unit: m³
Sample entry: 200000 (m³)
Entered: 5136.52 (m³)
